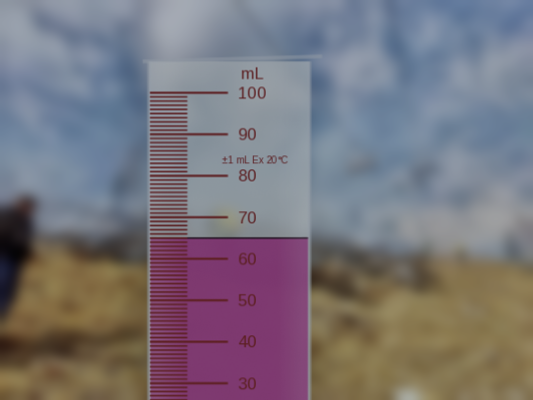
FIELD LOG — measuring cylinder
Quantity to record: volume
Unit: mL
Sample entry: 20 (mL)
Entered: 65 (mL)
